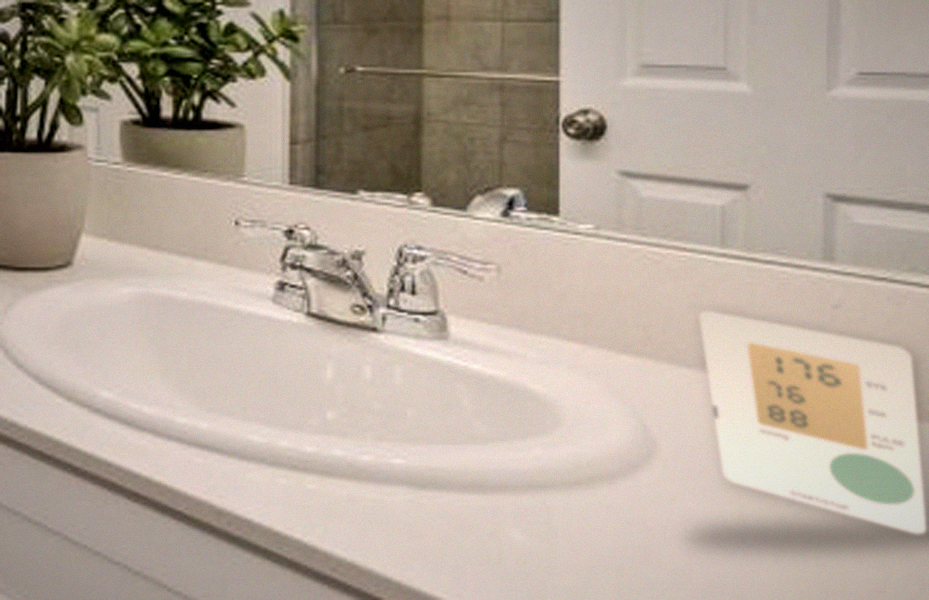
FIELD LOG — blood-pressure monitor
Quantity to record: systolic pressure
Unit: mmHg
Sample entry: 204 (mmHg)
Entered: 176 (mmHg)
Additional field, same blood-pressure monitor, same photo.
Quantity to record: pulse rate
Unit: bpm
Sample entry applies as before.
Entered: 88 (bpm)
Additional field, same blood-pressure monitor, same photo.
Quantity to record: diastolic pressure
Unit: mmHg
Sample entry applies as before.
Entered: 76 (mmHg)
